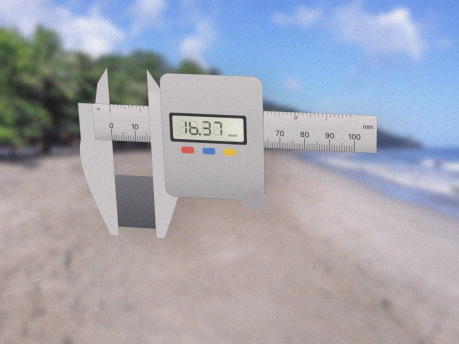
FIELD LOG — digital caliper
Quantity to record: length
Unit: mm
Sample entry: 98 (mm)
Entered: 16.37 (mm)
